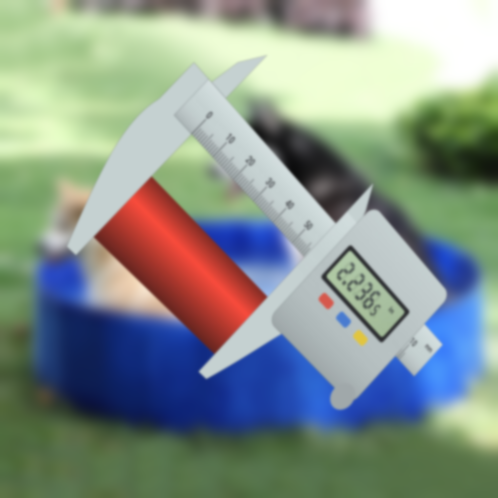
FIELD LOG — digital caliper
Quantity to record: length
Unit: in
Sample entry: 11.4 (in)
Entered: 2.2365 (in)
